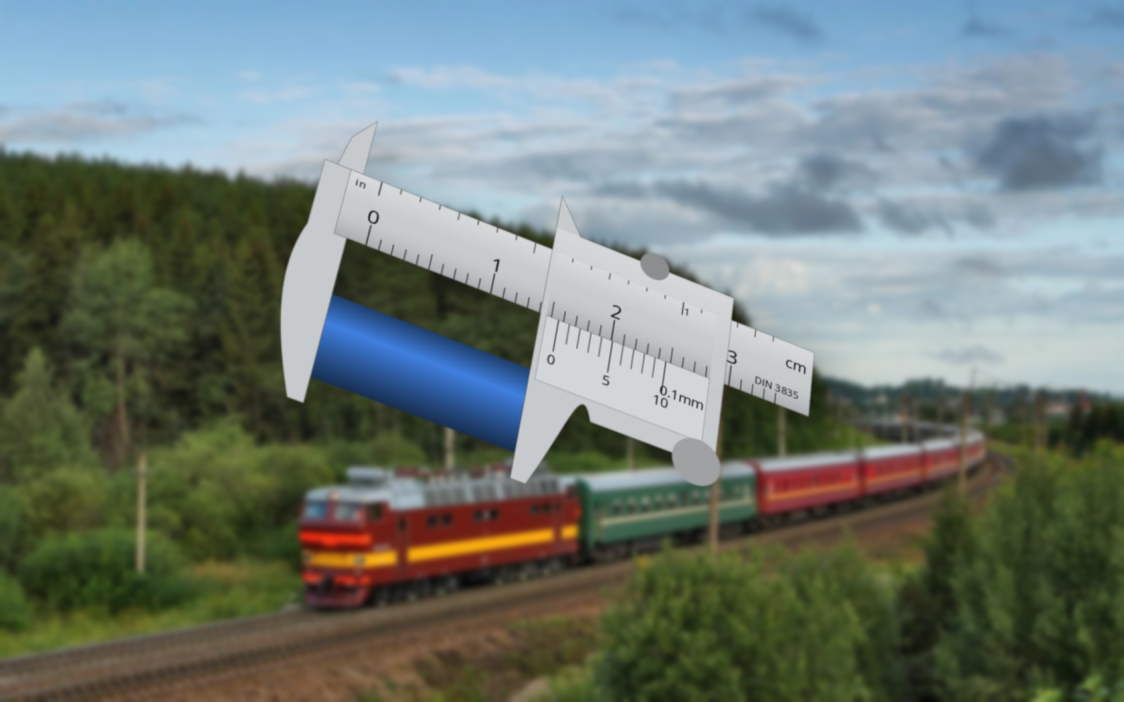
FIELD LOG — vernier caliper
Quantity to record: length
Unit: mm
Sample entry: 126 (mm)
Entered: 15.6 (mm)
